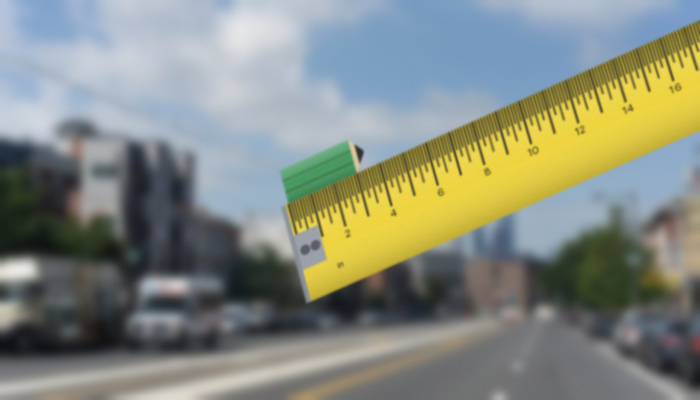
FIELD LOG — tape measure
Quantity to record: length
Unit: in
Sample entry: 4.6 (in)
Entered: 3.5 (in)
